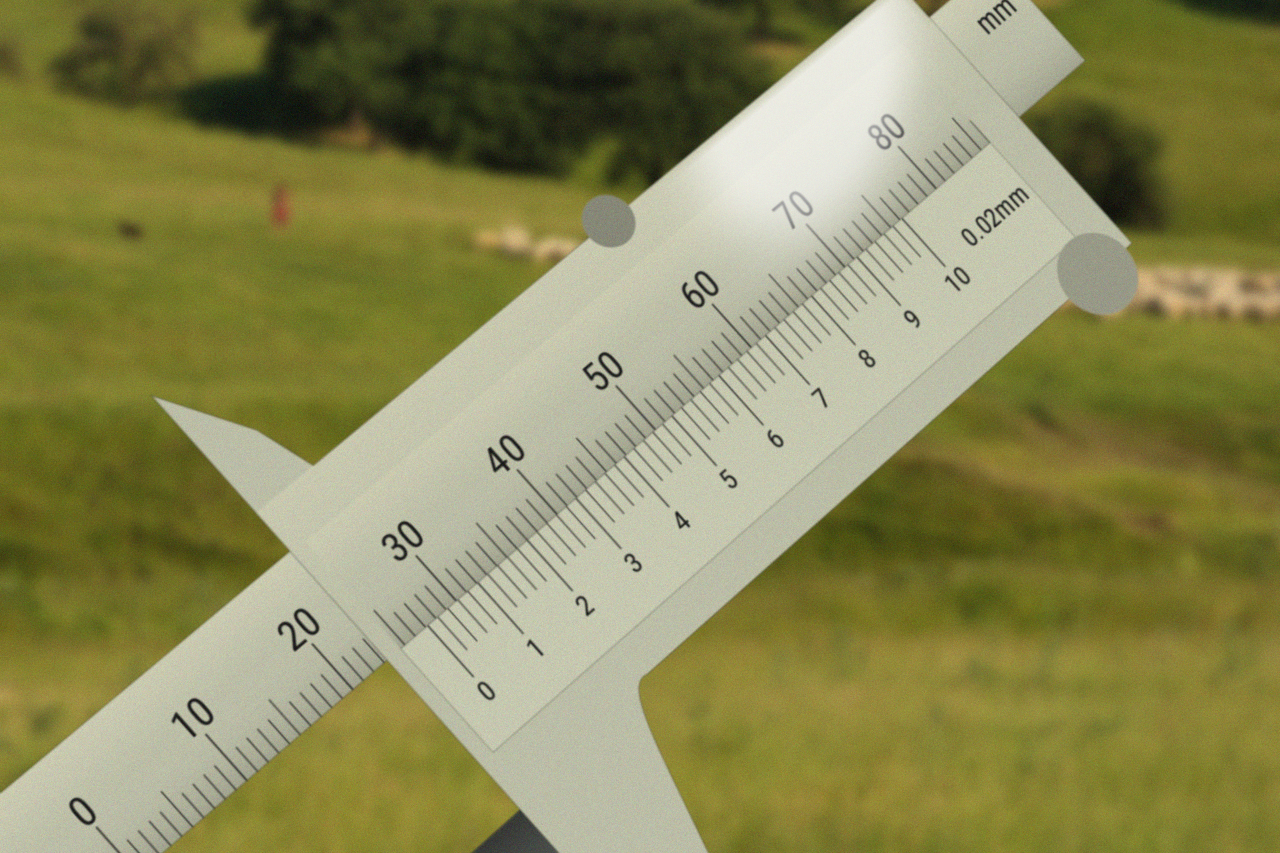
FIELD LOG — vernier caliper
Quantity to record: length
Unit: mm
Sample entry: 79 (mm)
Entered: 27.2 (mm)
